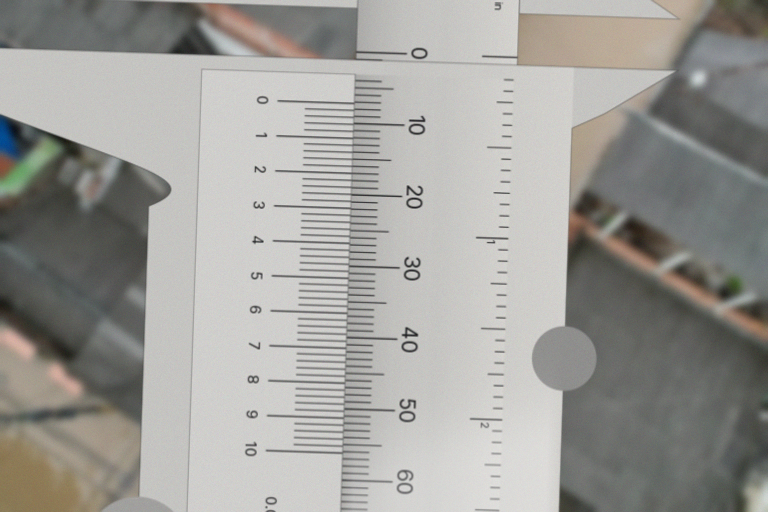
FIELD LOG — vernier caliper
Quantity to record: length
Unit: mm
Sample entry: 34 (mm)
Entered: 7.2 (mm)
